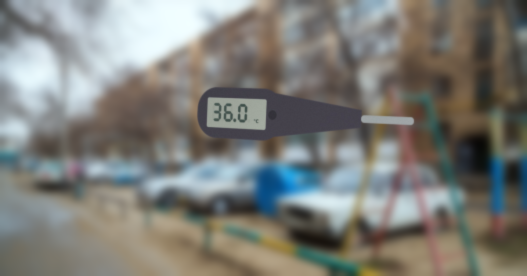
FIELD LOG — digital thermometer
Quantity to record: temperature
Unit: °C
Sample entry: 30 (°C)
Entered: 36.0 (°C)
